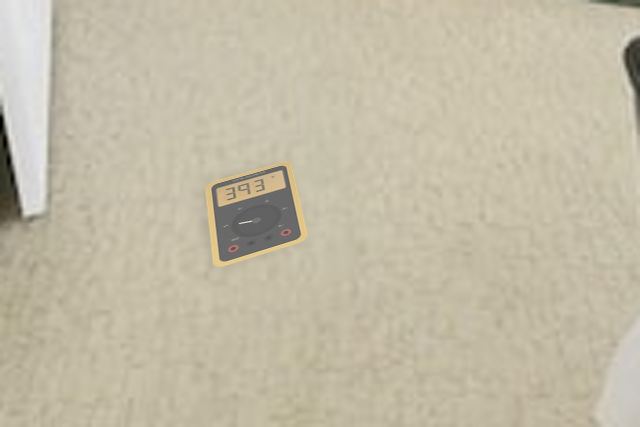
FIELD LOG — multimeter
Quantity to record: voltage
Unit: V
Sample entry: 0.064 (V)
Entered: 393 (V)
